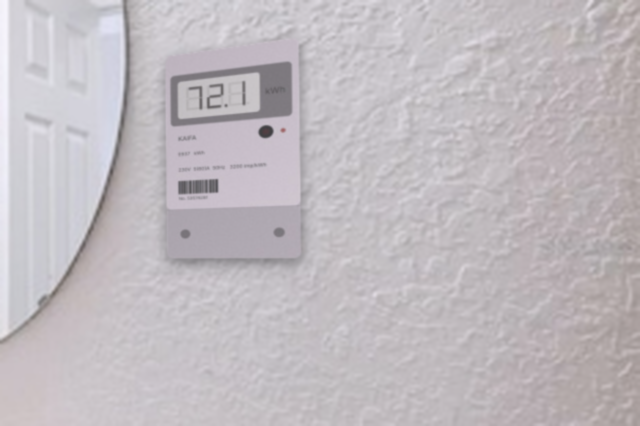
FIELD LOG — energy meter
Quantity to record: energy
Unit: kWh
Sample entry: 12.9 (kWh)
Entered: 72.1 (kWh)
